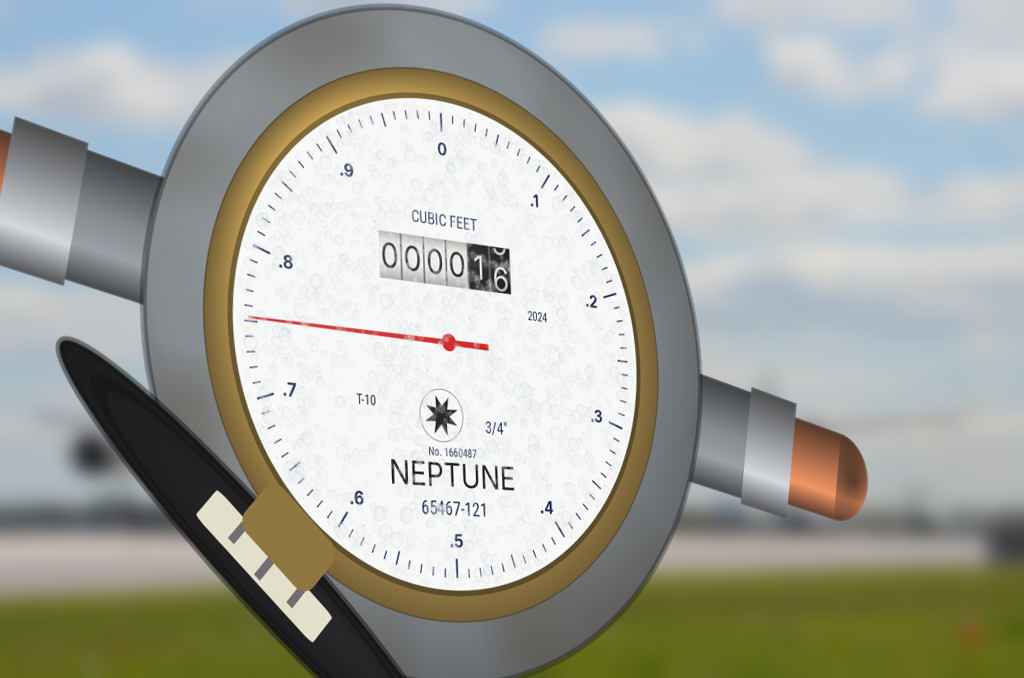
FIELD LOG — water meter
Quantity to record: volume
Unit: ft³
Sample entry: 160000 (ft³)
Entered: 15.75 (ft³)
